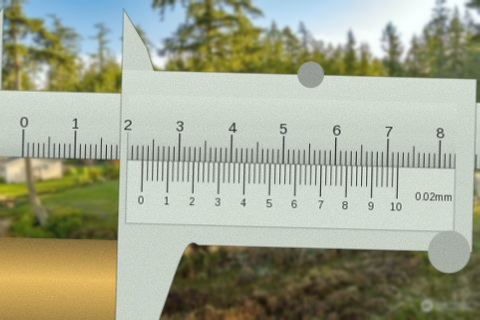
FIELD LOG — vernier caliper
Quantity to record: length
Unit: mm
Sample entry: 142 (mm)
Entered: 23.0 (mm)
